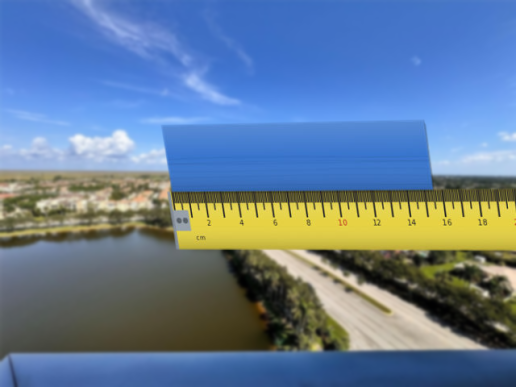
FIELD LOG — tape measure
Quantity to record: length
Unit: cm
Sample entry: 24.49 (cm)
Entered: 15.5 (cm)
